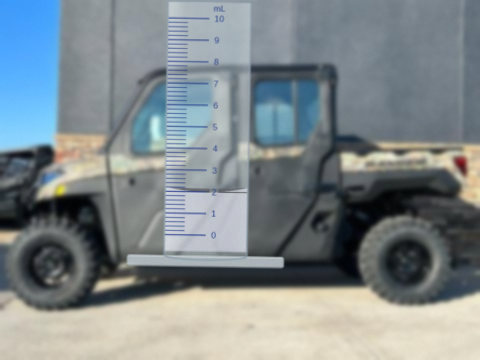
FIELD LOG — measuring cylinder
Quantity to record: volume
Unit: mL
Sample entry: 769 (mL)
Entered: 2 (mL)
